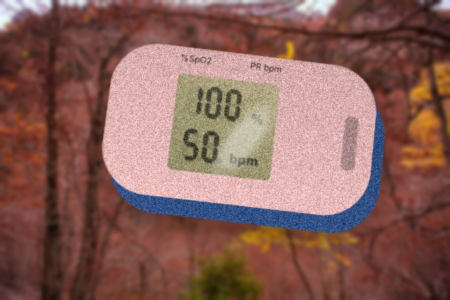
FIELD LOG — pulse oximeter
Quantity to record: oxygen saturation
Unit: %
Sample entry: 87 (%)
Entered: 100 (%)
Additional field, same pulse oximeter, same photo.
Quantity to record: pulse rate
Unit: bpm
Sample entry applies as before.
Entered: 50 (bpm)
